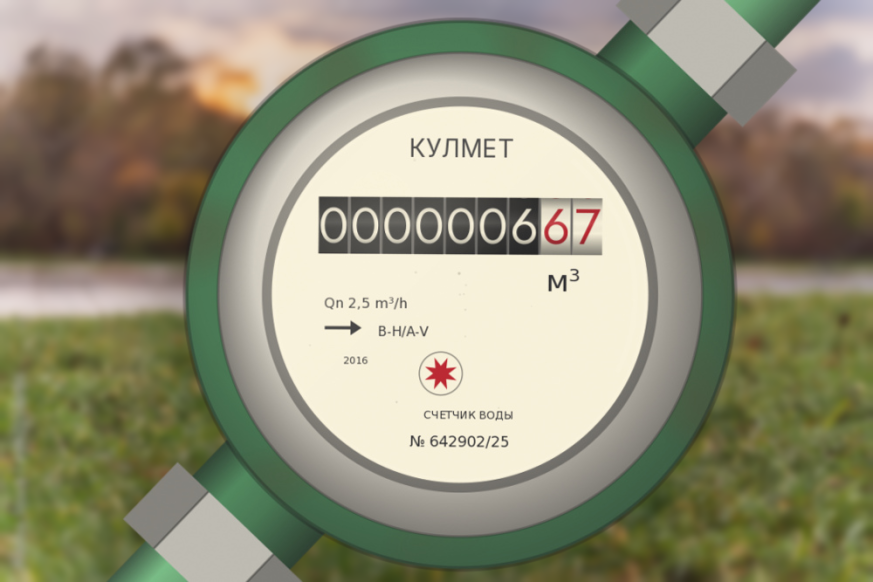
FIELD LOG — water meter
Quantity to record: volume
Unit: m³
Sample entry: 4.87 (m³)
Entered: 6.67 (m³)
